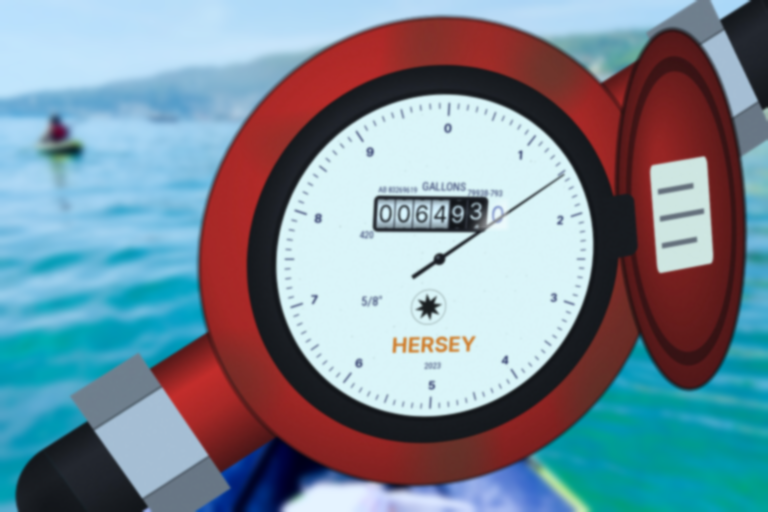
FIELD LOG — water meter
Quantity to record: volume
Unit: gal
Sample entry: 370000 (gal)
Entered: 64931.5 (gal)
